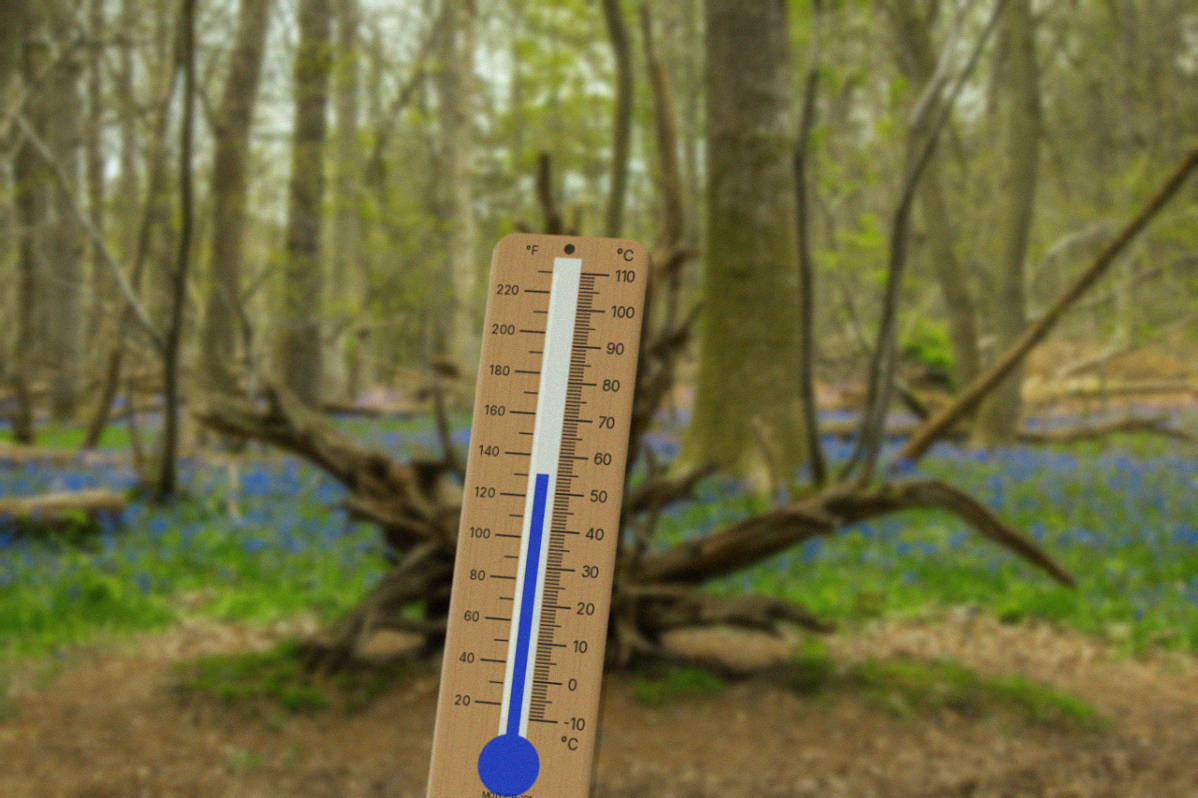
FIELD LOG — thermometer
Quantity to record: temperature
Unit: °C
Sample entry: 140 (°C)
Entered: 55 (°C)
